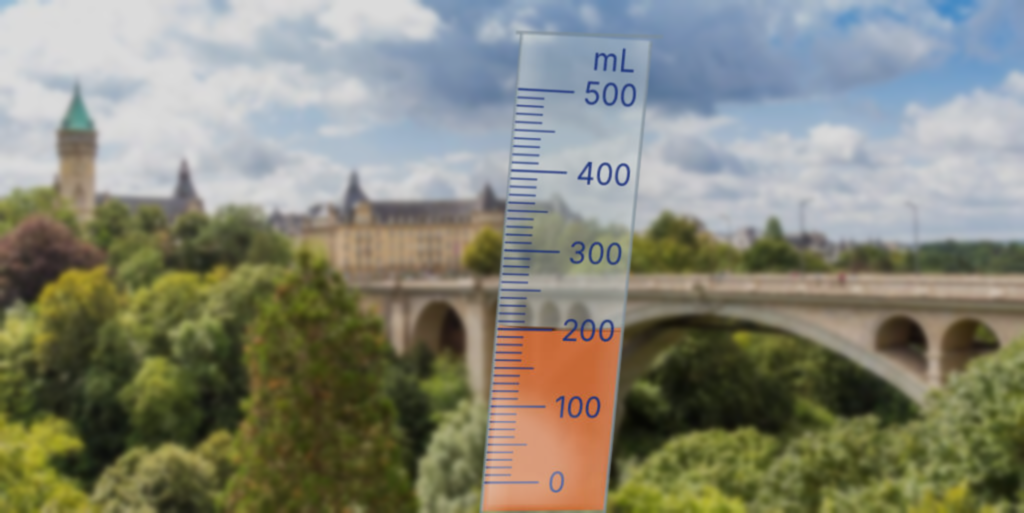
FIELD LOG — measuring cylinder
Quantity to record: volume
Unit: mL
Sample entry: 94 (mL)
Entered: 200 (mL)
